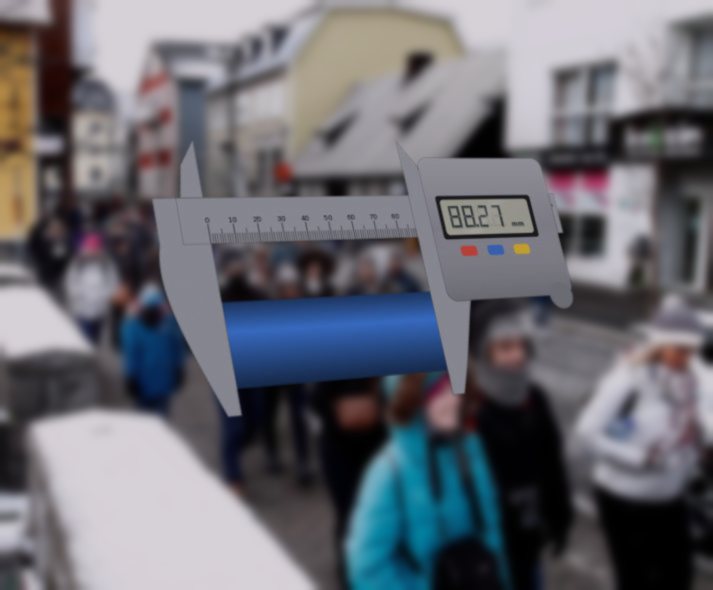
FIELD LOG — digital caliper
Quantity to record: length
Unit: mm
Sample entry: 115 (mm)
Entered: 88.27 (mm)
